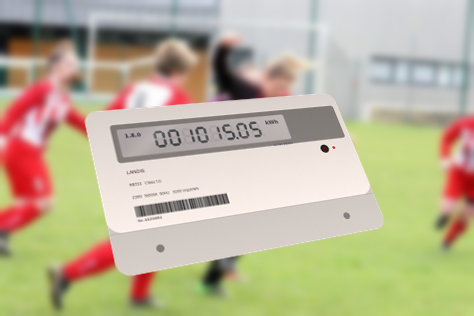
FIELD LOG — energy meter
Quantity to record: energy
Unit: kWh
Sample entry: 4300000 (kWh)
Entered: 1015.05 (kWh)
